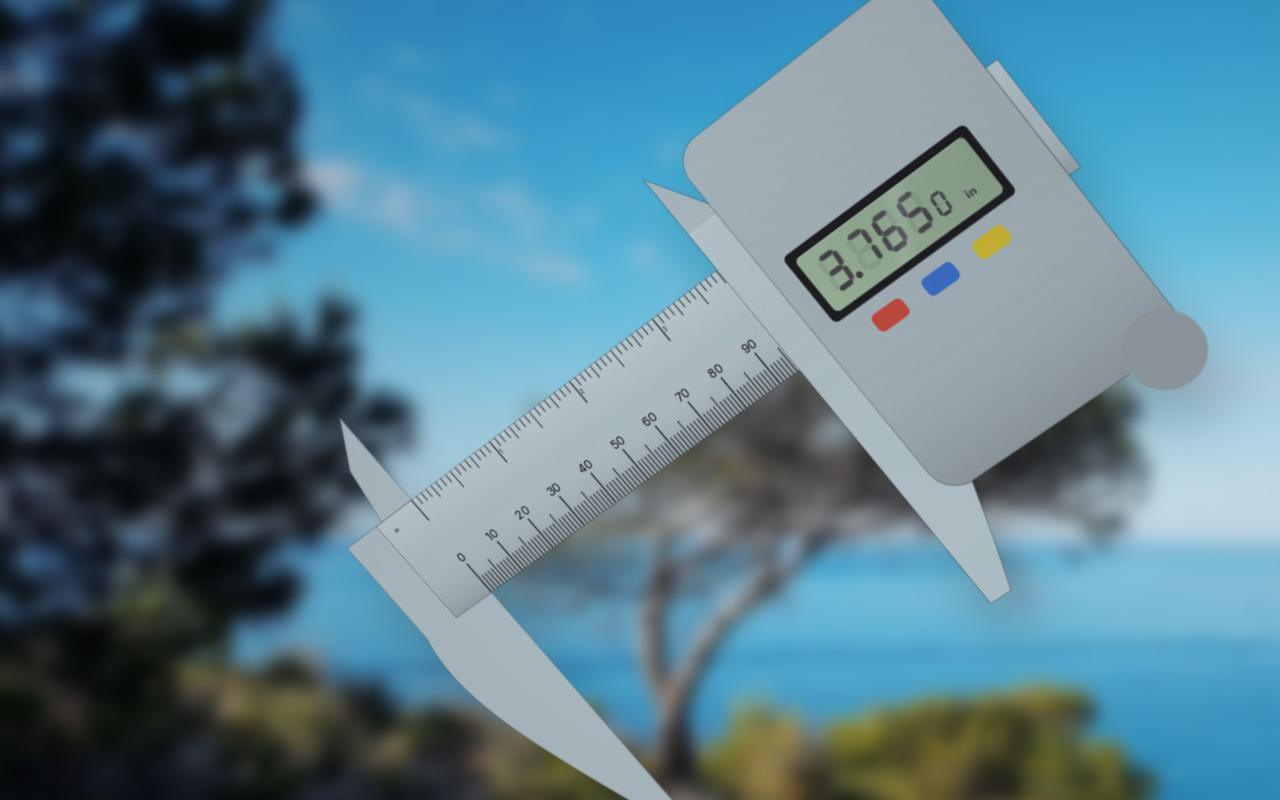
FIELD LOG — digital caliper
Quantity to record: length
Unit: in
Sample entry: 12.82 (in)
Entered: 3.7650 (in)
